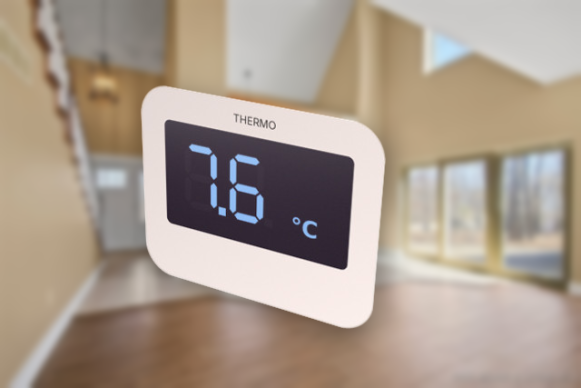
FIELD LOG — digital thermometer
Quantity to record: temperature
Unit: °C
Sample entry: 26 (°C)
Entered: 7.6 (°C)
